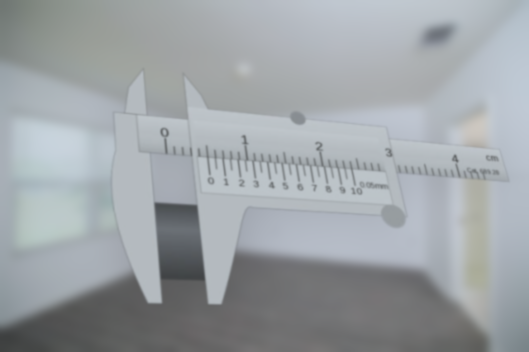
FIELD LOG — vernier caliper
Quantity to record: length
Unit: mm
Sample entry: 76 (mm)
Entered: 5.0 (mm)
